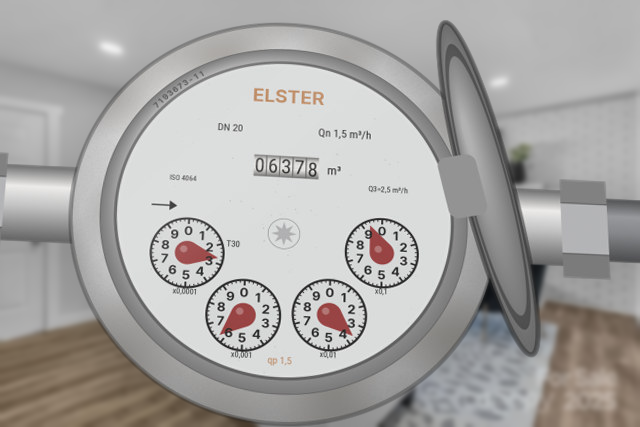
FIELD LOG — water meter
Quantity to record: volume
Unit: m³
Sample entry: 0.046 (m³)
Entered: 6377.9362 (m³)
